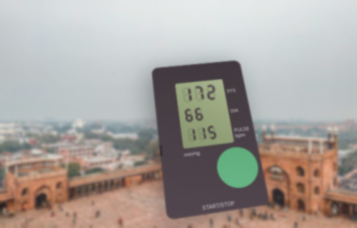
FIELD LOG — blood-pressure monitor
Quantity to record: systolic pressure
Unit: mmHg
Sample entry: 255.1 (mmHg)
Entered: 172 (mmHg)
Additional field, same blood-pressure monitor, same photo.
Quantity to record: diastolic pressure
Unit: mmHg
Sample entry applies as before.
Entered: 66 (mmHg)
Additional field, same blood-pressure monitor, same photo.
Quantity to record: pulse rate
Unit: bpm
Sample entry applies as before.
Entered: 115 (bpm)
